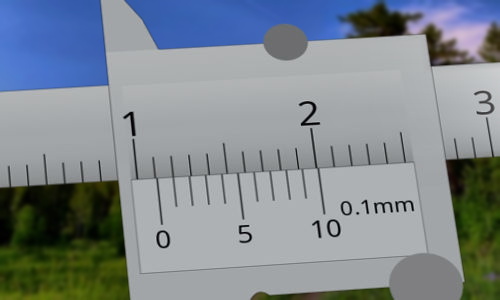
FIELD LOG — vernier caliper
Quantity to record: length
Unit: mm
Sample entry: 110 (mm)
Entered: 11.1 (mm)
